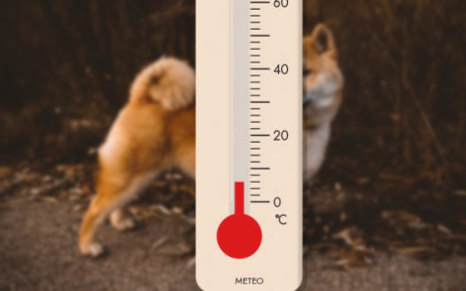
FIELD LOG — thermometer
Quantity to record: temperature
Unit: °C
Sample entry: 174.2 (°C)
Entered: 6 (°C)
